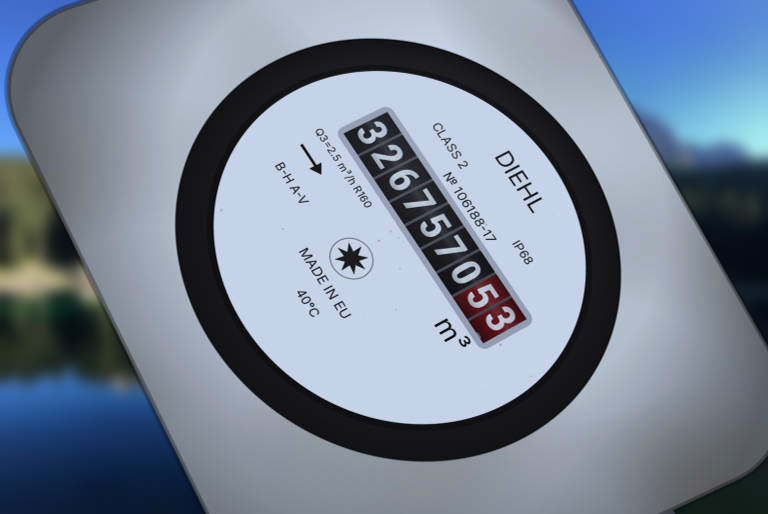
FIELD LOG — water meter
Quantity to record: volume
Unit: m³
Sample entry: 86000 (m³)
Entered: 3267570.53 (m³)
